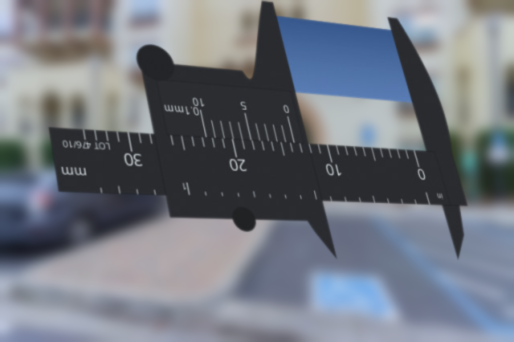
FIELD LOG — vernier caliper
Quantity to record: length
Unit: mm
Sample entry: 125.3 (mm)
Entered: 13.6 (mm)
